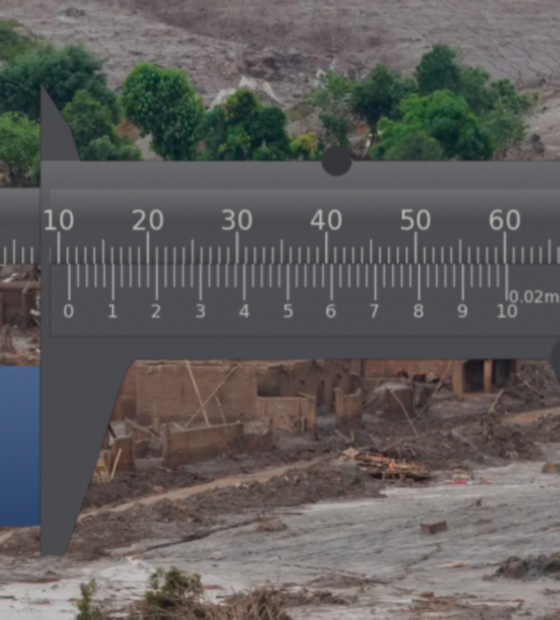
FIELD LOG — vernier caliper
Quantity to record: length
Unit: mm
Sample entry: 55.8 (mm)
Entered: 11.2 (mm)
